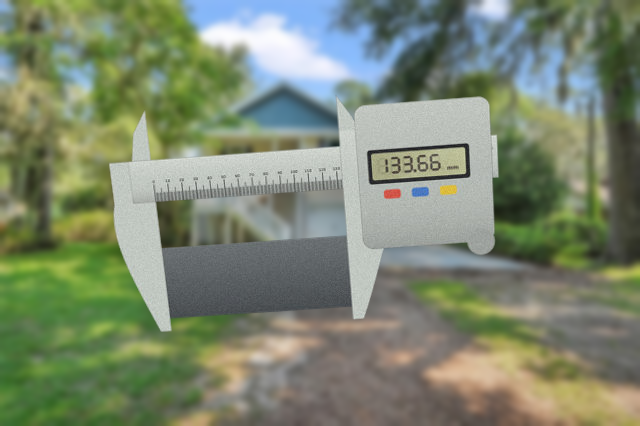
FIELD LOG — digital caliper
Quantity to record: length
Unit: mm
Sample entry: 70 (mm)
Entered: 133.66 (mm)
